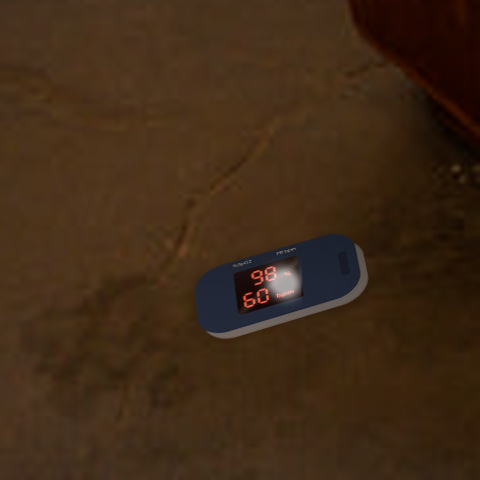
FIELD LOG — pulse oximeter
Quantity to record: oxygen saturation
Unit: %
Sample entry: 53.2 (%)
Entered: 98 (%)
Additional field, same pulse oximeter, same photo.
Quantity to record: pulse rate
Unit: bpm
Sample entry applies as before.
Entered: 60 (bpm)
